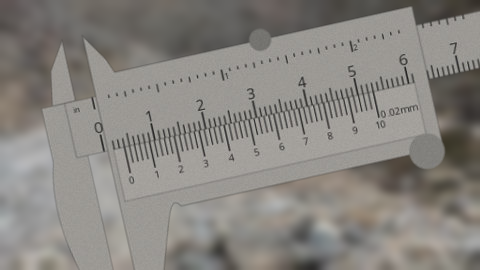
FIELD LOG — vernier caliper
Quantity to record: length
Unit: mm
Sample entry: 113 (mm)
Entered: 4.0 (mm)
